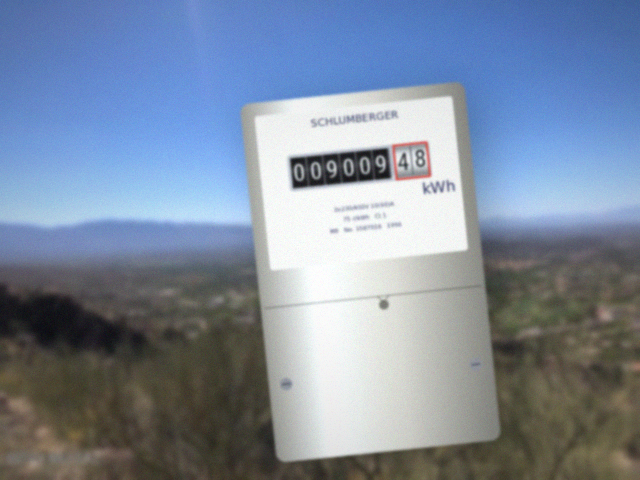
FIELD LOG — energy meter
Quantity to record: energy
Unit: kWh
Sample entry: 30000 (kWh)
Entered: 9009.48 (kWh)
